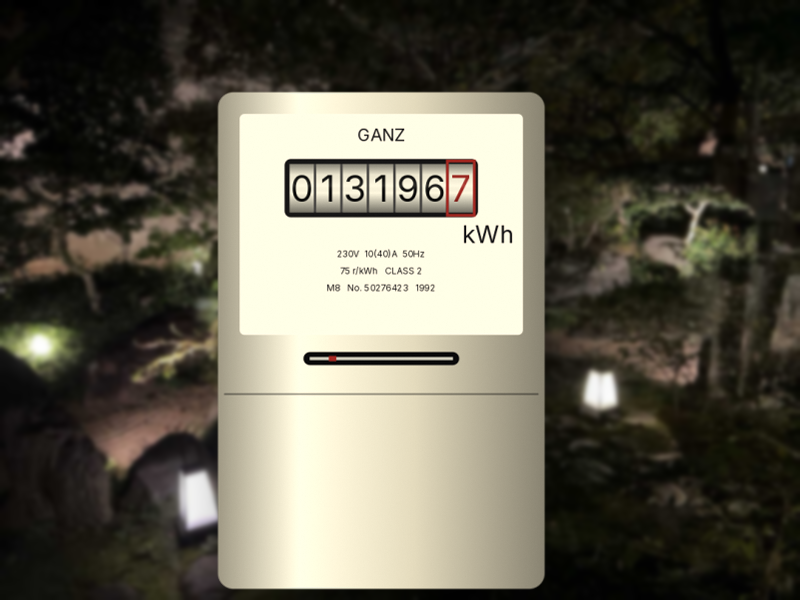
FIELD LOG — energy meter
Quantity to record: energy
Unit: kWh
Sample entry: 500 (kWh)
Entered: 13196.7 (kWh)
